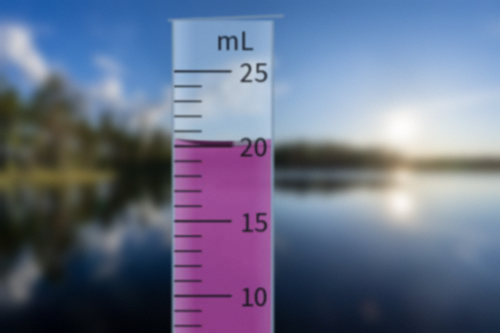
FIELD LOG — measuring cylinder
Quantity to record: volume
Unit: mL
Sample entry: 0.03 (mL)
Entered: 20 (mL)
